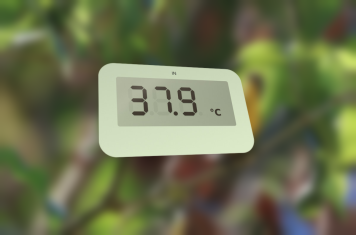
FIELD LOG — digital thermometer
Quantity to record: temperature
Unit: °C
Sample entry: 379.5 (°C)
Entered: 37.9 (°C)
